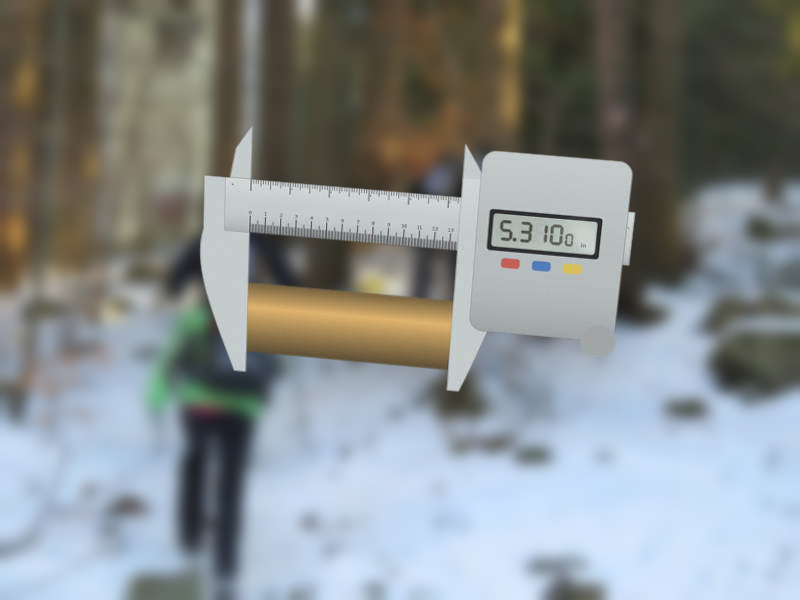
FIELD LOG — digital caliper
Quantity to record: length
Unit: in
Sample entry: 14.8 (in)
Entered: 5.3100 (in)
